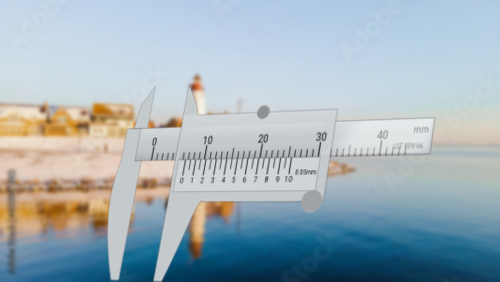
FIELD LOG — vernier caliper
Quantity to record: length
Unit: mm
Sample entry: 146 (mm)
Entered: 6.5 (mm)
